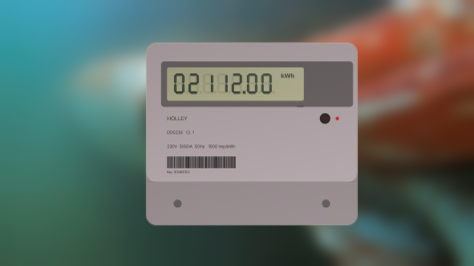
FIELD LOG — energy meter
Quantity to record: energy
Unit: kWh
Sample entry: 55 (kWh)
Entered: 2112.00 (kWh)
